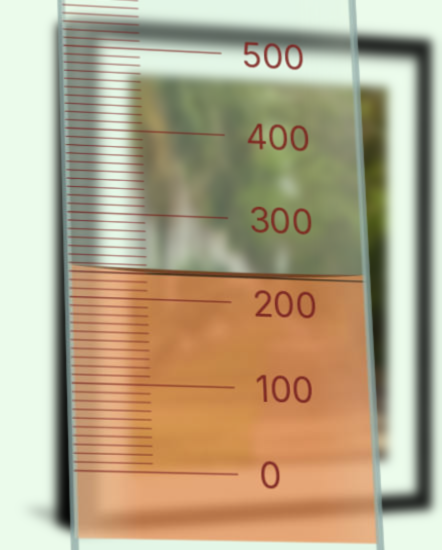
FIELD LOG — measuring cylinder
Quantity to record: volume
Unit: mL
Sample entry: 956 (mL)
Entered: 230 (mL)
